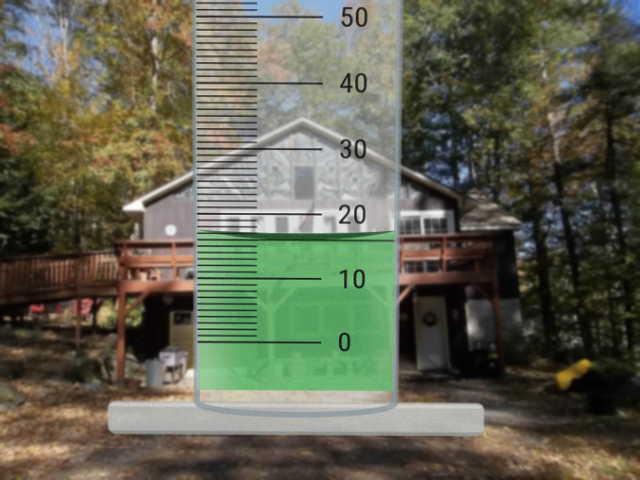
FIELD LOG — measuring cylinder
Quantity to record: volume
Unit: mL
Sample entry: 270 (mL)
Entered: 16 (mL)
